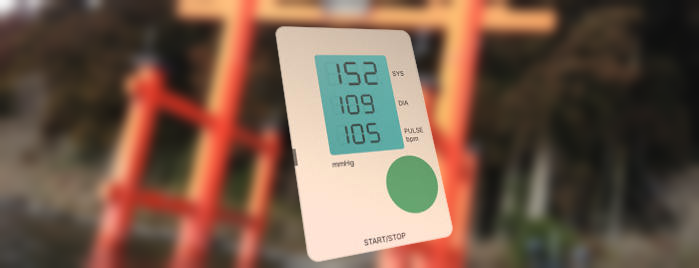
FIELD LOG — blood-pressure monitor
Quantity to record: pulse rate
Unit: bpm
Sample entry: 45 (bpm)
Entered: 105 (bpm)
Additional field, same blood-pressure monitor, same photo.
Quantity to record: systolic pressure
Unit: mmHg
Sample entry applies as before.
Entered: 152 (mmHg)
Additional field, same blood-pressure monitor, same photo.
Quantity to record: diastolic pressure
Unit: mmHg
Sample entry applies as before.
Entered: 109 (mmHg)
